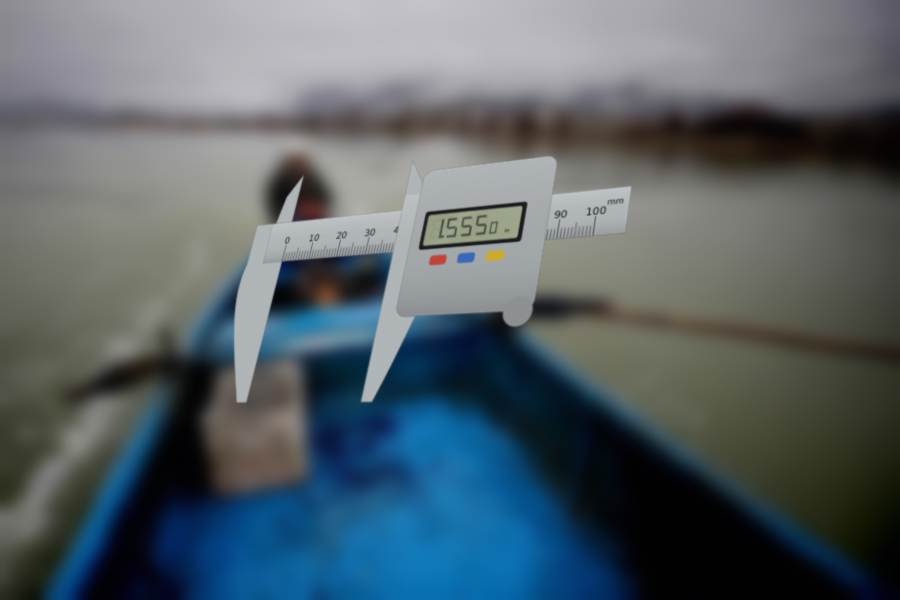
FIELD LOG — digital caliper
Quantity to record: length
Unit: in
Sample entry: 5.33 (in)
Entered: 1.5550 (in)
